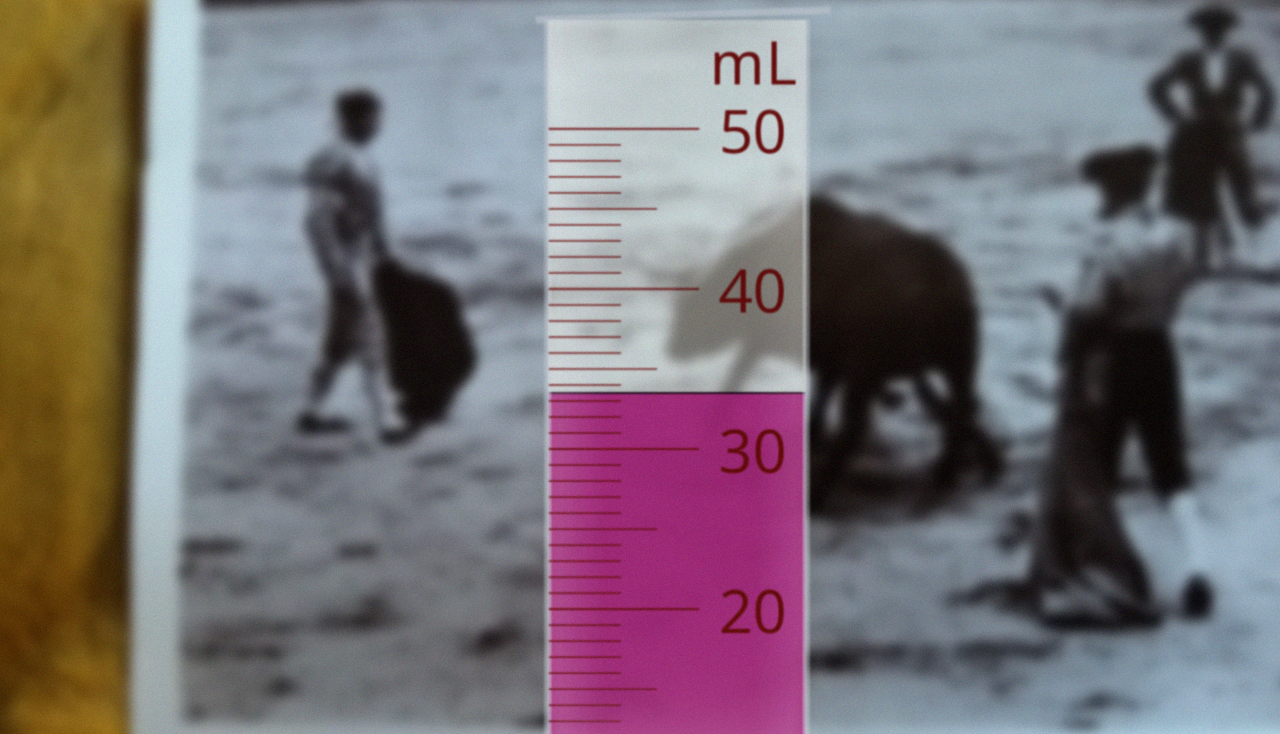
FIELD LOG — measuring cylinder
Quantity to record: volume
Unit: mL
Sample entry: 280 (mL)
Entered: 33.5 (mL)
